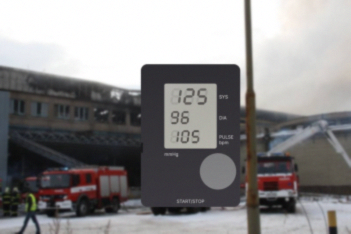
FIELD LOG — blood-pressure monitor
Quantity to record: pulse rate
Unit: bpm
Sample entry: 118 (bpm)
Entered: 105 (bpm)
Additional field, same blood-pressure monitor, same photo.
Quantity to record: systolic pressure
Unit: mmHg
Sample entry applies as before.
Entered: 125 (mmHg)
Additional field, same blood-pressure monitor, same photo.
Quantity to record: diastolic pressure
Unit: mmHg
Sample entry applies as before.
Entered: 96 (mmHg)
